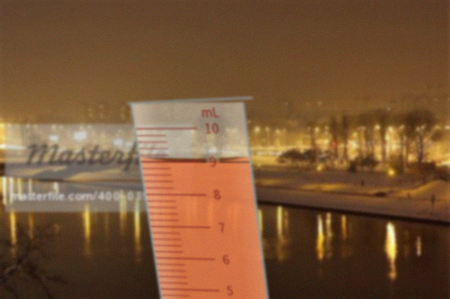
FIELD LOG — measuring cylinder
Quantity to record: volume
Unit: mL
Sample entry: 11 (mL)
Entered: 9 (mL)
